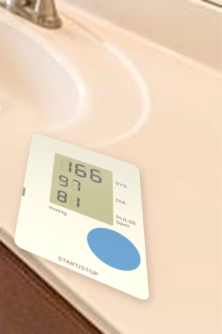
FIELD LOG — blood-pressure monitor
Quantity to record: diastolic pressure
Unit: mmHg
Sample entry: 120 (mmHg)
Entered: 97 (mmHg)
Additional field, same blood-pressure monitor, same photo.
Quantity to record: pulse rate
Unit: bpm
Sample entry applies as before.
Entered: 81 (bpm)
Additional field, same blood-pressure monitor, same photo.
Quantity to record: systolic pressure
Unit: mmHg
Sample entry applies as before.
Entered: 166 (mmHg)
